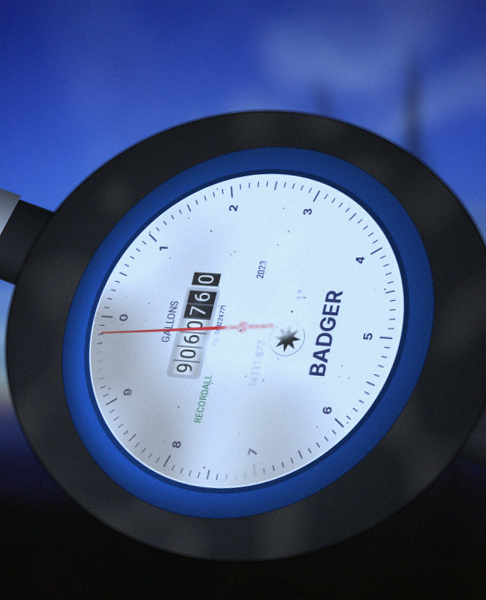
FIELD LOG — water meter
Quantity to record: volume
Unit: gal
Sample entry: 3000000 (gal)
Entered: 9060759.8 (gal)
